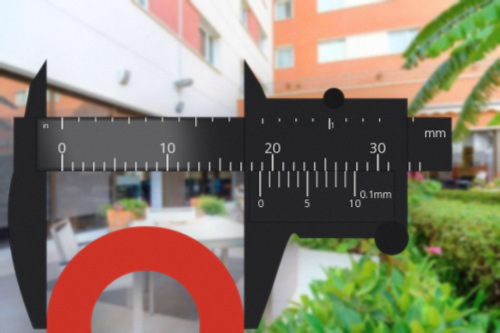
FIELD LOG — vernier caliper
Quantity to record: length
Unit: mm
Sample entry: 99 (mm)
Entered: 18.8 (mm)
